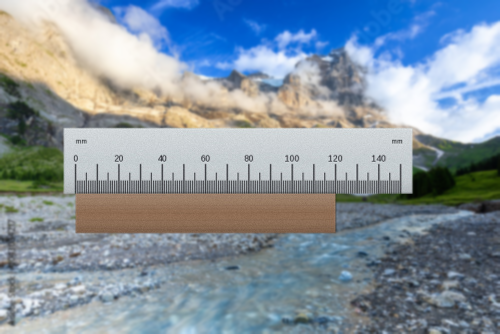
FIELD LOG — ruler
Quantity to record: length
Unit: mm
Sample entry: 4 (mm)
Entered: 120 (mm)
